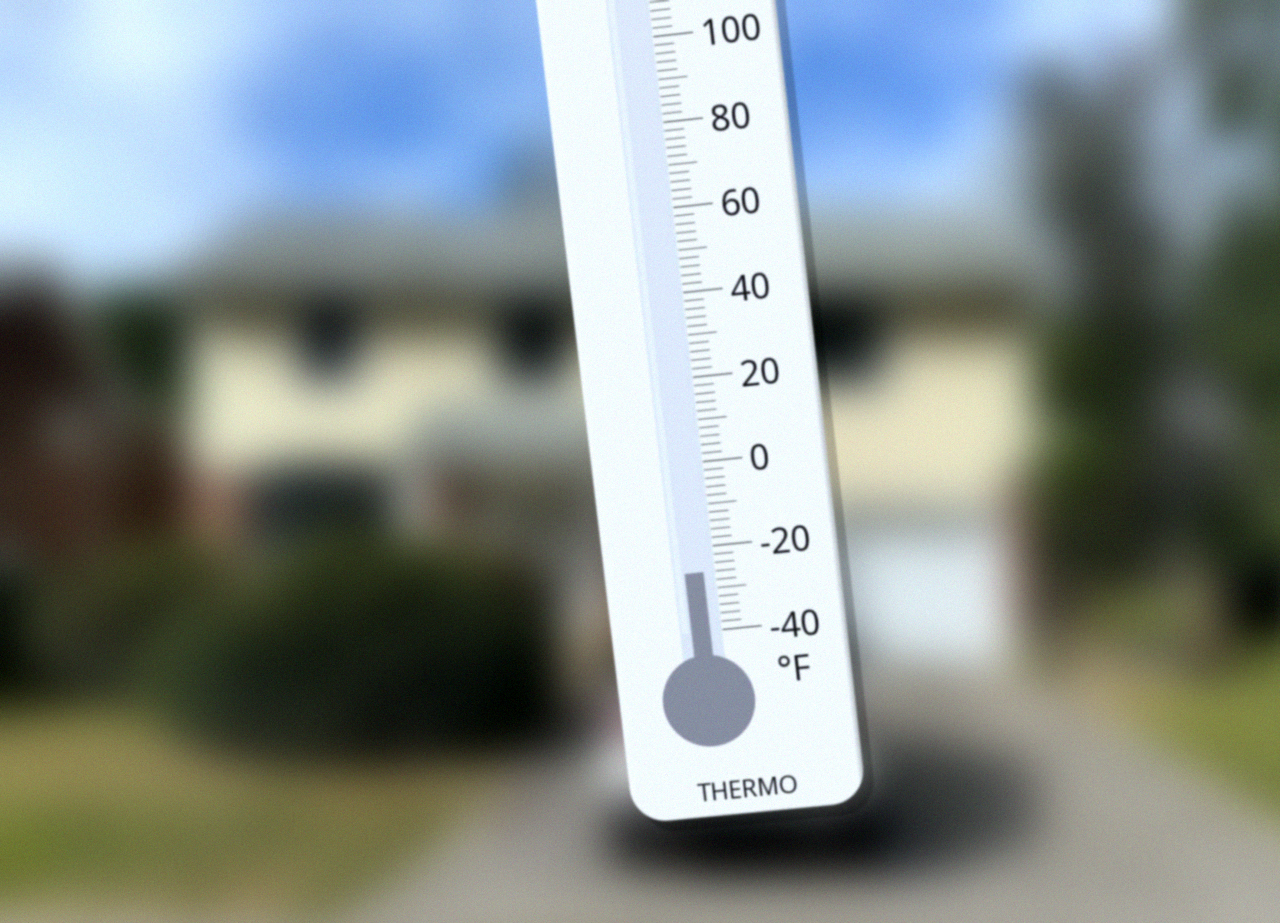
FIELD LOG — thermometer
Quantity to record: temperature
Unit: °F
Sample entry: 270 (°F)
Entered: -26 (°F)
